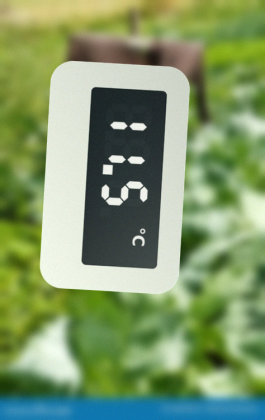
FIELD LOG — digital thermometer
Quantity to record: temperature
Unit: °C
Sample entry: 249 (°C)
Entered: 11.5 (°C)
